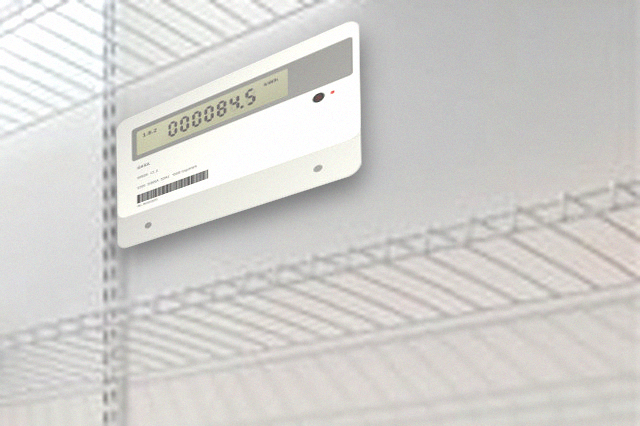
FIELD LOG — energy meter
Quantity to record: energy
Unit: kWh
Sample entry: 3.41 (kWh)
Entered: 84.5 (kWh)
